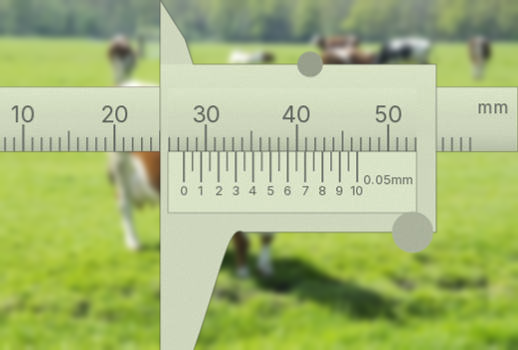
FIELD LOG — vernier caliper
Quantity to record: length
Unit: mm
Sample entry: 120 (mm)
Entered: 27.6 (mm)
